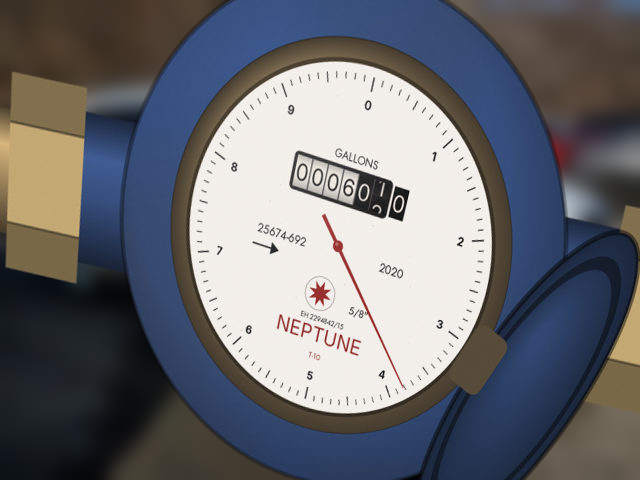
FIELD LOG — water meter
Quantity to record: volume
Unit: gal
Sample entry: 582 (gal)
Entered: 6013.8 (gal)
